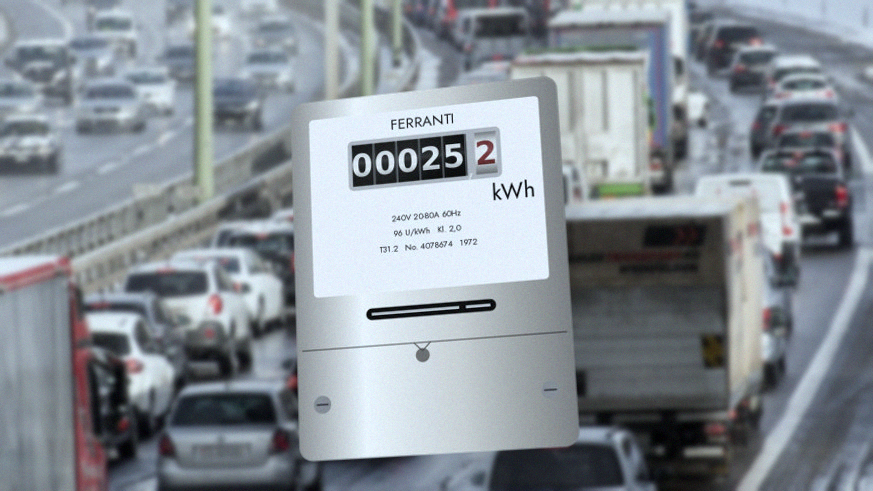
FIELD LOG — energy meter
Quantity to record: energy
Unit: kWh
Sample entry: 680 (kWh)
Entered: 25.2 (kWh)
